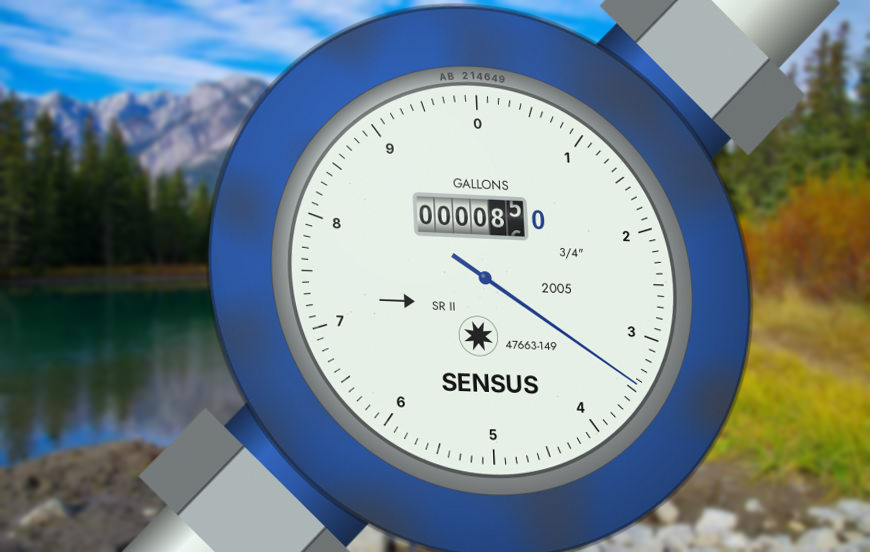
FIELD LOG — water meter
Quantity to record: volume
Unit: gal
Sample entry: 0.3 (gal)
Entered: 853.4 (gal)
